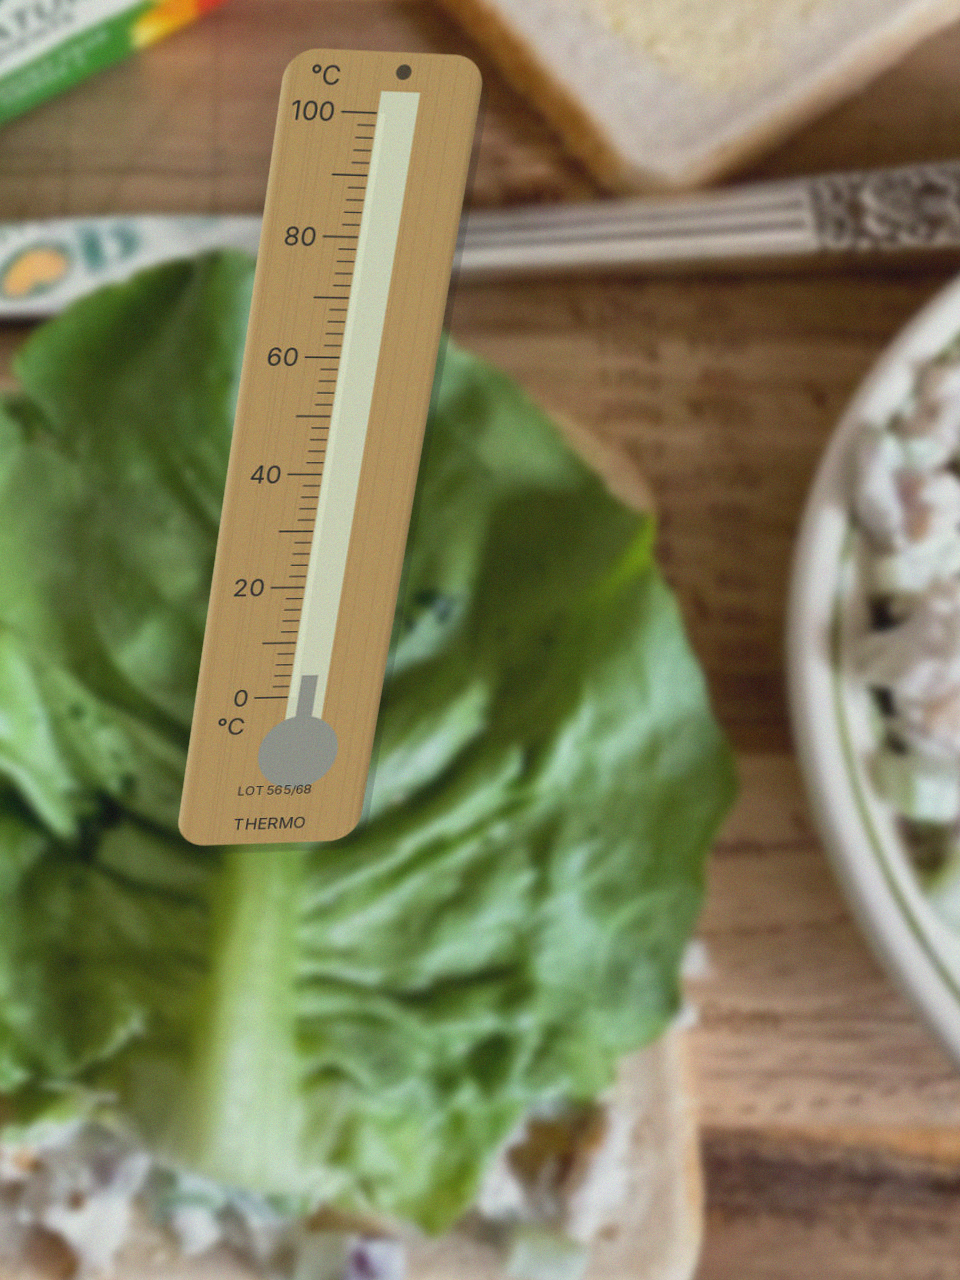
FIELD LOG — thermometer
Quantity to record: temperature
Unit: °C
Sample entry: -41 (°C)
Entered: 4 (°C)
